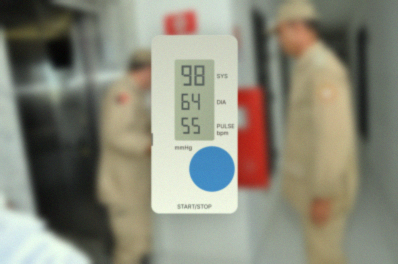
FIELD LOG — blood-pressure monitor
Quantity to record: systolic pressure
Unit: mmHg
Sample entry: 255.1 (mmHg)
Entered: 98 (mmHg)
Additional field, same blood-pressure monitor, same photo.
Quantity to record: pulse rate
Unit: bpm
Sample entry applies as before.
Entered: 55 (bpm)
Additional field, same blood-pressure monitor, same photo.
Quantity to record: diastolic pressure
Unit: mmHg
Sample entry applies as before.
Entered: 64 (mmHg)
